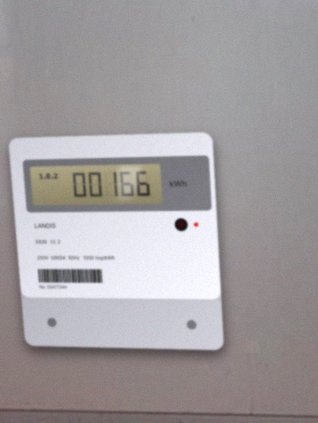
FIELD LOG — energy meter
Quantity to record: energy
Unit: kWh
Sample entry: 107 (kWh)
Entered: 166 (kWh)
